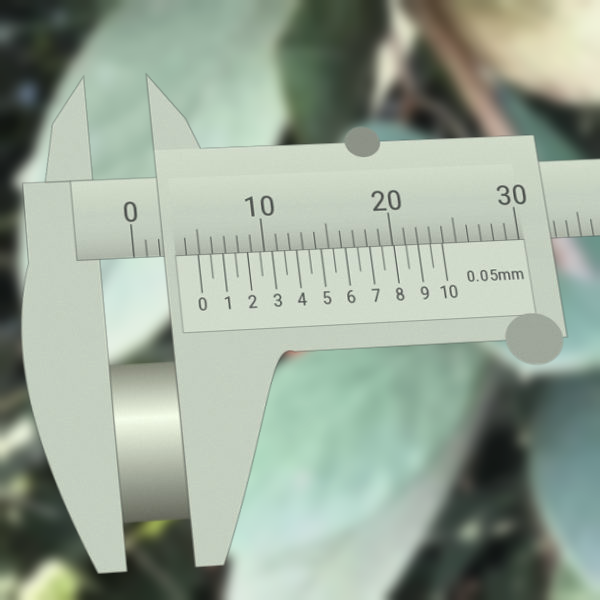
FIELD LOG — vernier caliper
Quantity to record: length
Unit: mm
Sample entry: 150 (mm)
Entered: 4.9 (mm)
